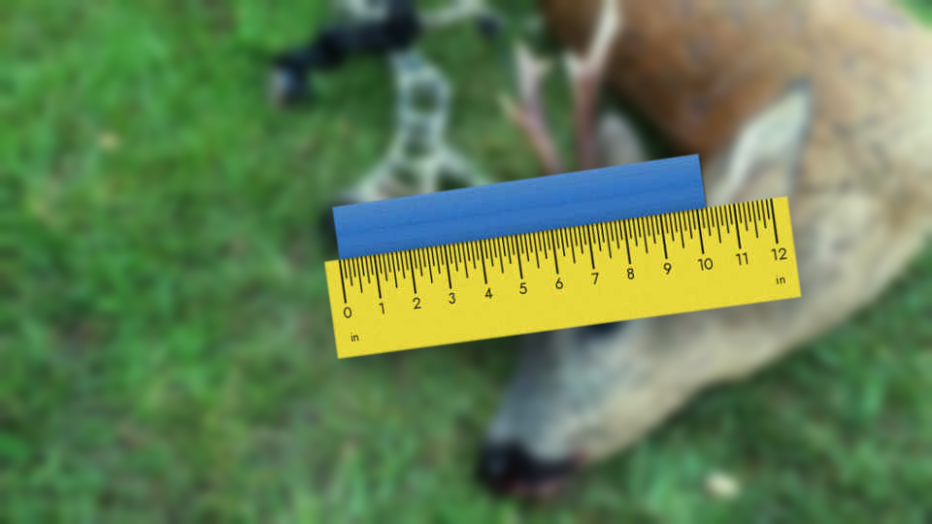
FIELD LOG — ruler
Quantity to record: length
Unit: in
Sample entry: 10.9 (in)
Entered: 10.25 (in)
